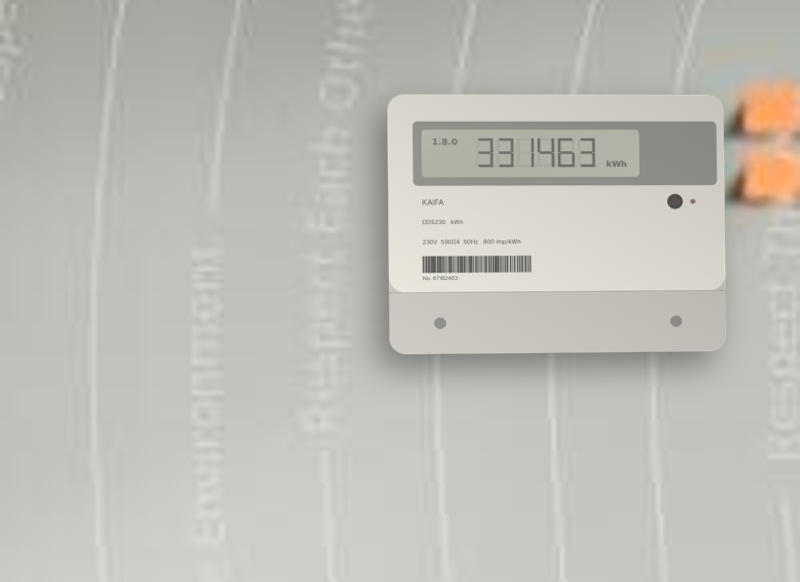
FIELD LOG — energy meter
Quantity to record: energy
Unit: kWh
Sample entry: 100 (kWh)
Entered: 331463 (kWh)
